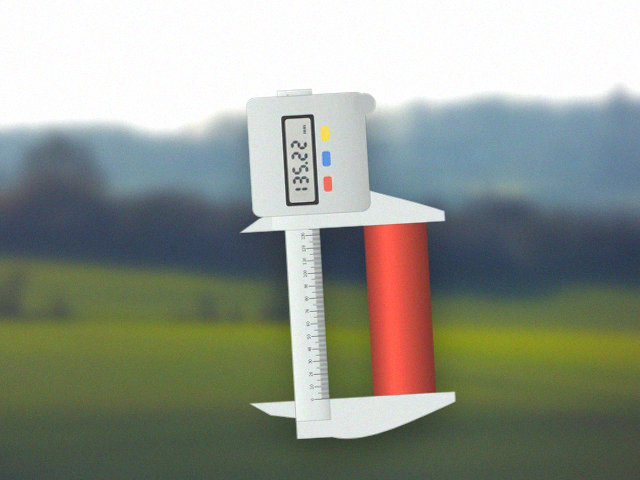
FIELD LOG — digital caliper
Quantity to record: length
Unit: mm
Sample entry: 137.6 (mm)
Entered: 135.22 (mm)
